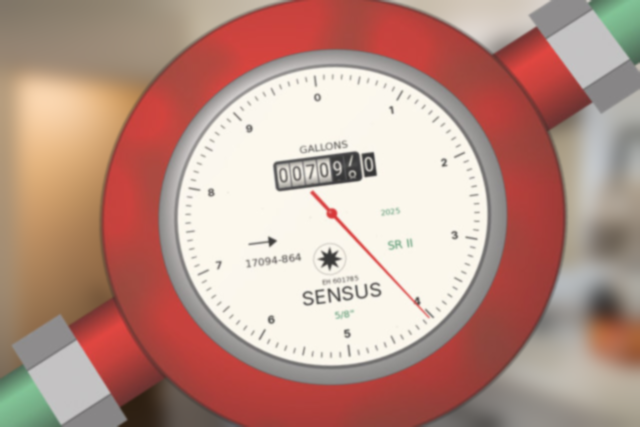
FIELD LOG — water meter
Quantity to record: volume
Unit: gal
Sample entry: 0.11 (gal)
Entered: 70974.0 (gal)
